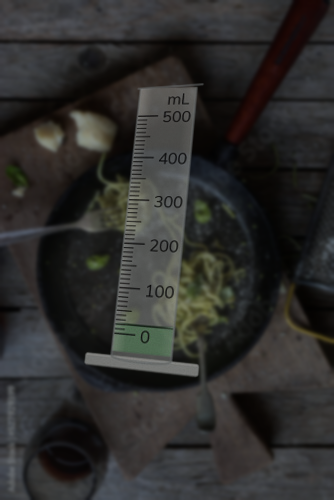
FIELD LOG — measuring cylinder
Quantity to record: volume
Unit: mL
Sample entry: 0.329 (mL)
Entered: 20 (mL)
